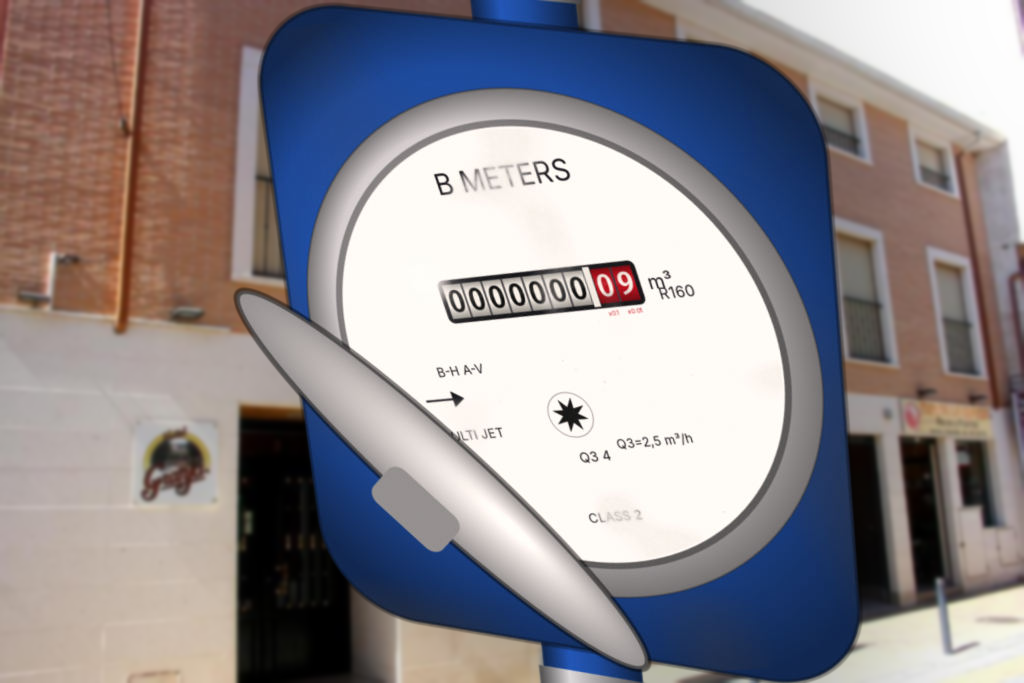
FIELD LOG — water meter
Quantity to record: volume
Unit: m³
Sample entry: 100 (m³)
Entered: 0.09 (m³)
